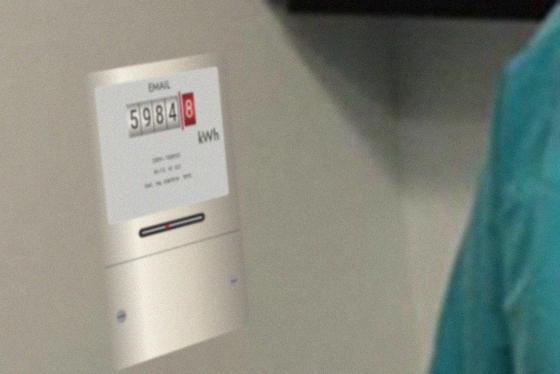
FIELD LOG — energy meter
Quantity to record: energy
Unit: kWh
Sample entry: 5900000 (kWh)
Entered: 5984.8 (kWh)
